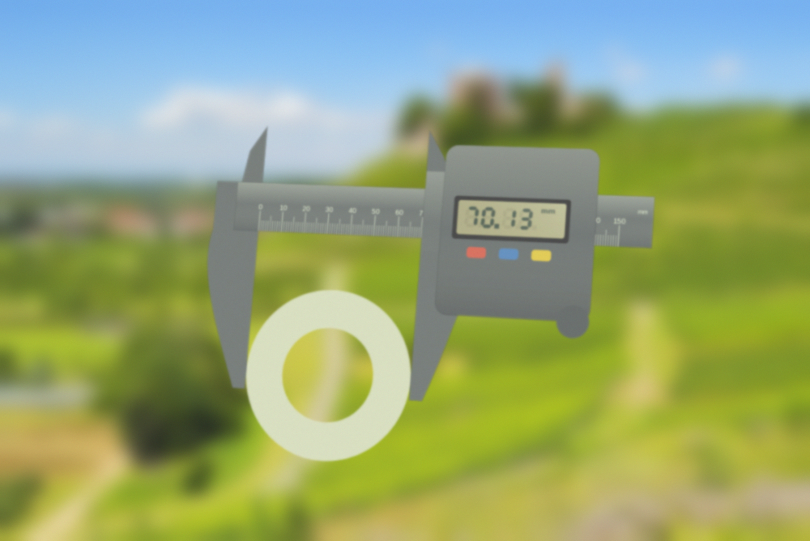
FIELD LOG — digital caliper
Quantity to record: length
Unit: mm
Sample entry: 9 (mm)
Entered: 70.13 (mm)
